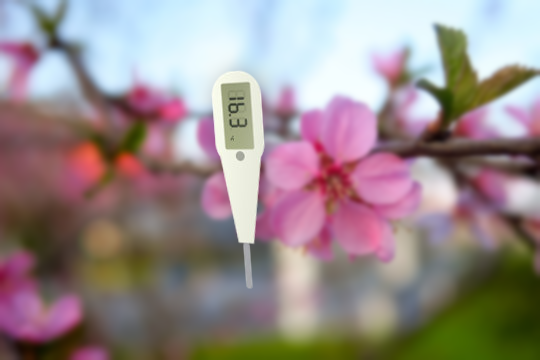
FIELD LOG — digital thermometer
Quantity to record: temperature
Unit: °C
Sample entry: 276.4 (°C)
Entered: 16.3 (°C)
